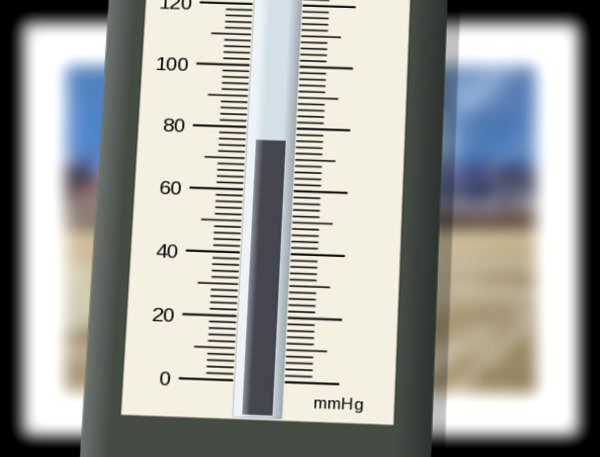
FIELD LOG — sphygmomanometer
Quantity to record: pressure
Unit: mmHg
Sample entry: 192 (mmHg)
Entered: 76 (mmHg)
